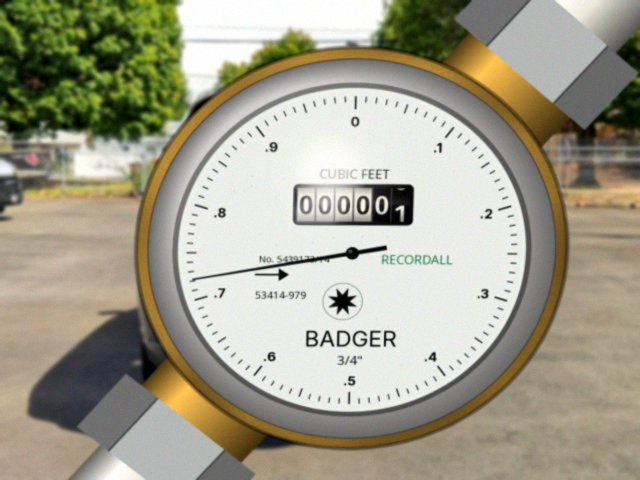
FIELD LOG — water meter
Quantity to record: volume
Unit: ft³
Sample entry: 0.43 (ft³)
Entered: 0.72 (ft³)
